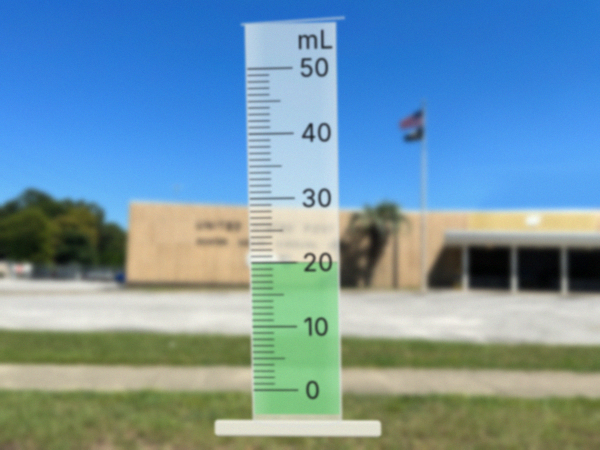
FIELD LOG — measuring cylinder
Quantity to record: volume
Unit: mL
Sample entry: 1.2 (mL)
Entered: 20 (mL)
